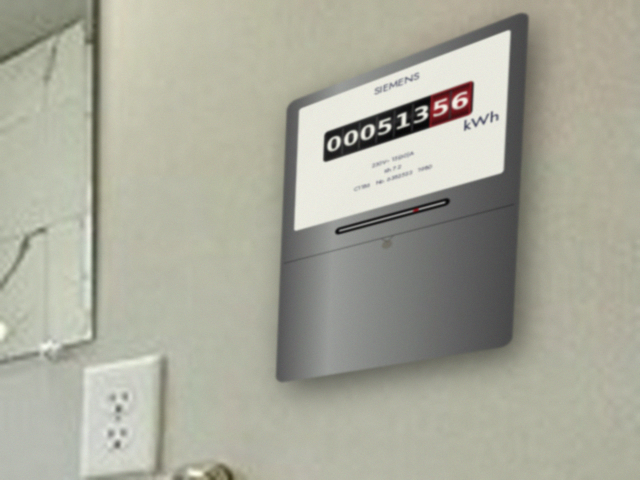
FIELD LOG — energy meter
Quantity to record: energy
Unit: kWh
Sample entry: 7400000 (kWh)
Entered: 513.56 (kWh)
